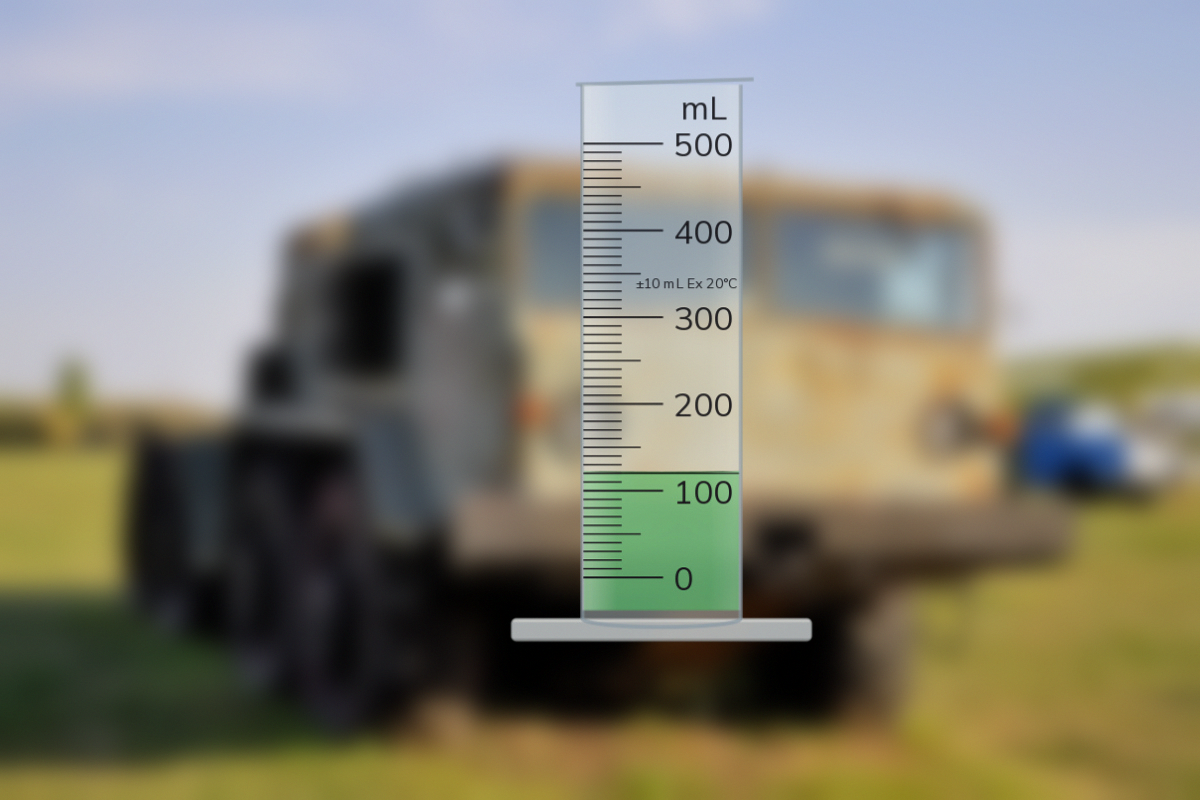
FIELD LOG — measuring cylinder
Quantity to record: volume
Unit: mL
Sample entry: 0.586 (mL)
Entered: 120 (mL)
